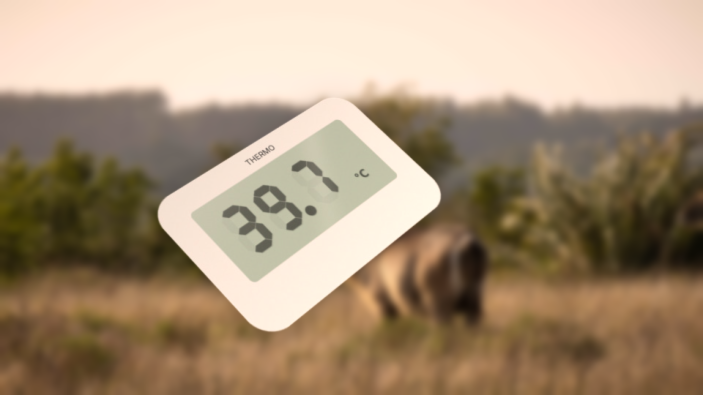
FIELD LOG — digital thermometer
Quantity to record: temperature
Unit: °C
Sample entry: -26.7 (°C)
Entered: 39.7 (°C)
